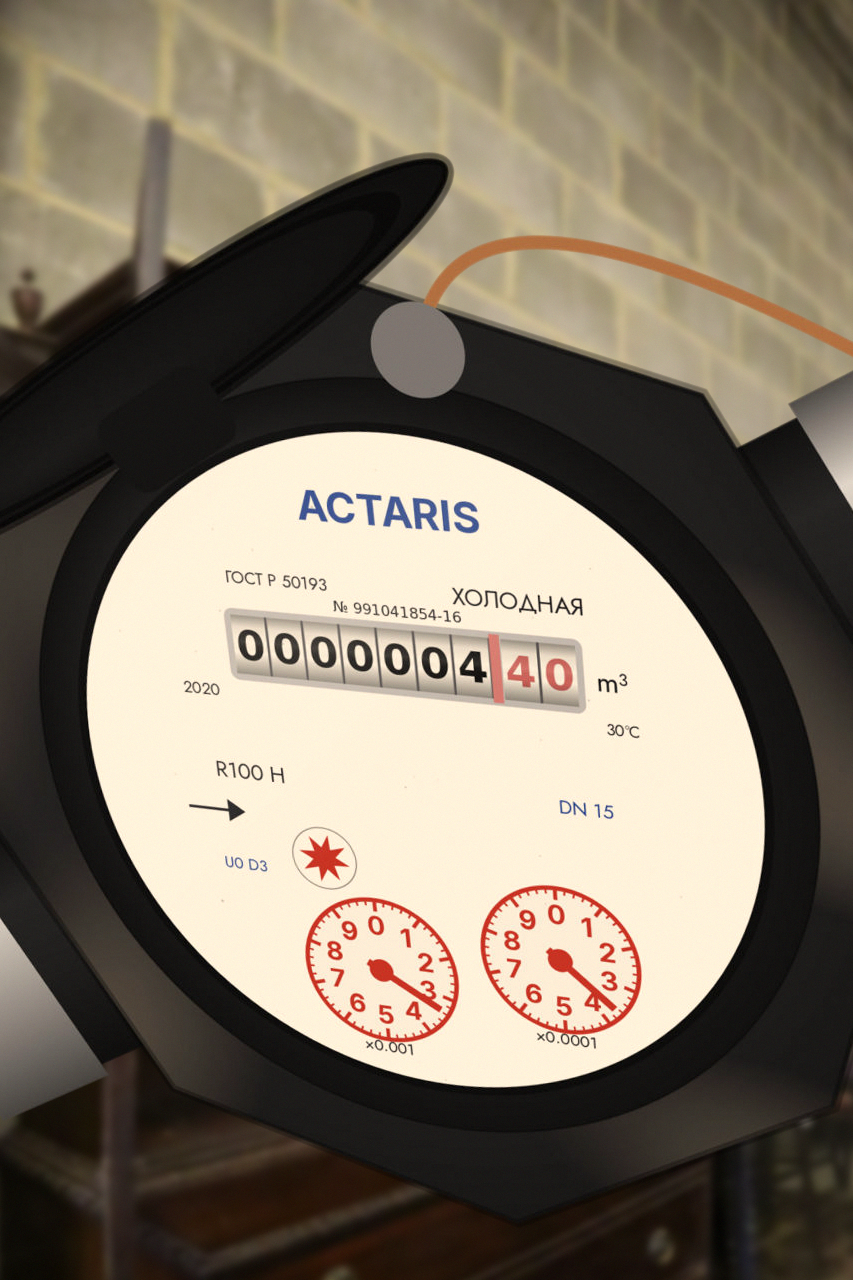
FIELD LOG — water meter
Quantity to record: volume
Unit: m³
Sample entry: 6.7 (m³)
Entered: 4.4033 (m³)
